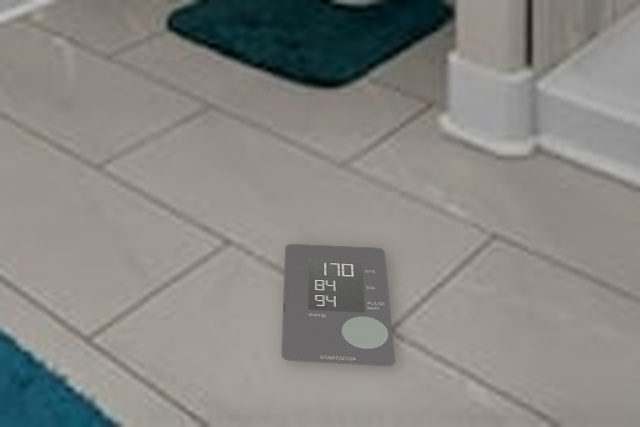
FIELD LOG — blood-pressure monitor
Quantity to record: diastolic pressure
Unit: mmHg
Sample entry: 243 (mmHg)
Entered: 84 (mmHg)
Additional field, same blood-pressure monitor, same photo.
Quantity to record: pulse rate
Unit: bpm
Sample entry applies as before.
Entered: 94 (bpm)
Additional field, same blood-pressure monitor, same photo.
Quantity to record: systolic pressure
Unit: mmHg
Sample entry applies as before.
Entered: 170 (mmHg)
